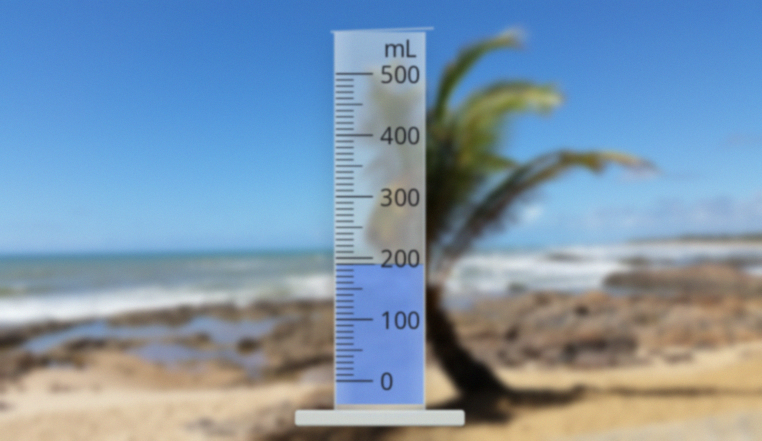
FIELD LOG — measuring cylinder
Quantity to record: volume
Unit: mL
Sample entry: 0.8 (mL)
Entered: 190 (mL)
